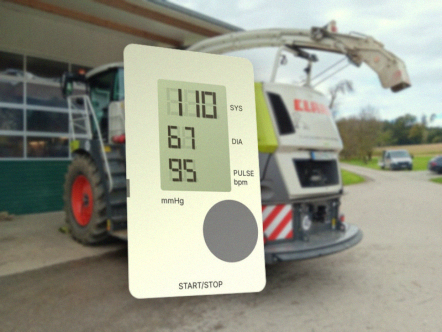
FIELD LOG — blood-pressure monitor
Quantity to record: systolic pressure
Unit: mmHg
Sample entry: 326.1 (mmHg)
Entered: 110 (mmHg)
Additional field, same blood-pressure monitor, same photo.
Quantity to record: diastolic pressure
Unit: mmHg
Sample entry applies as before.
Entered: 67 (mmHg)
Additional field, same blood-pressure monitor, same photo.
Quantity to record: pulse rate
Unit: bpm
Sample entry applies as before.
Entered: 95 (bpm)
